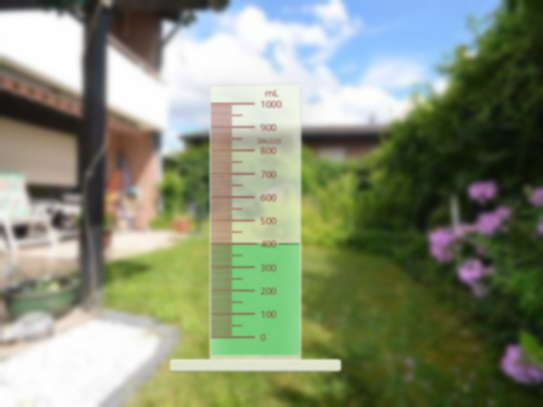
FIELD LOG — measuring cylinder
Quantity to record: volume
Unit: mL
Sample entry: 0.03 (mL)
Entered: 400 (mL)
